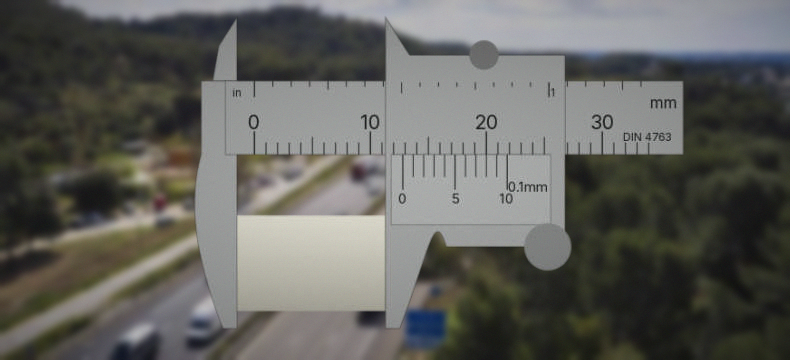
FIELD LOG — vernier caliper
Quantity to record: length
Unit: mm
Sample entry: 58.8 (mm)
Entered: 12.8 (mm)
